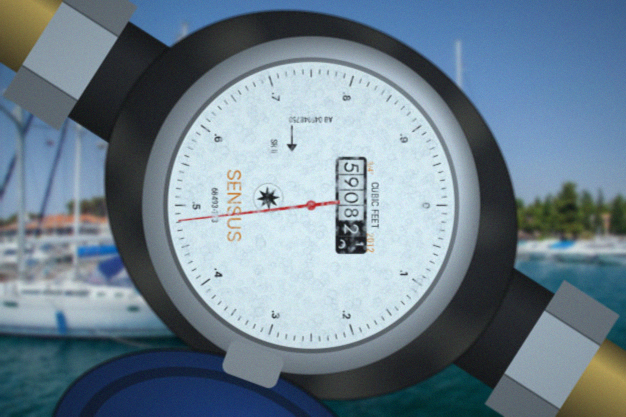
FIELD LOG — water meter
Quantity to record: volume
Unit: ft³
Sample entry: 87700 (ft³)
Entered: 590821.48 (ft³)
